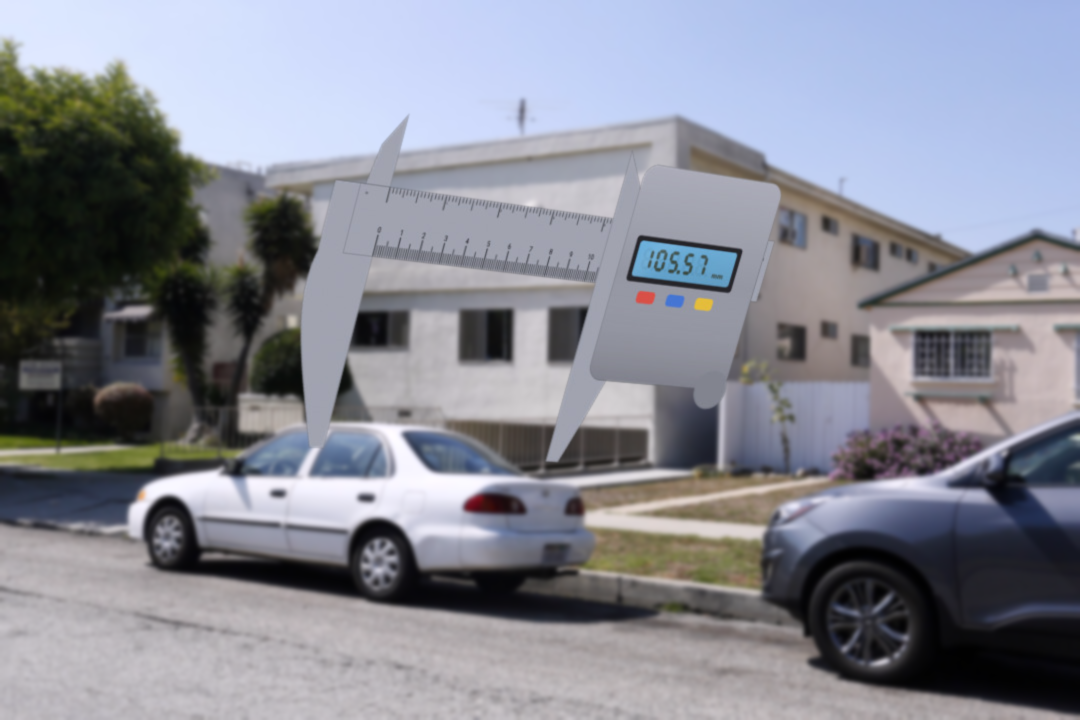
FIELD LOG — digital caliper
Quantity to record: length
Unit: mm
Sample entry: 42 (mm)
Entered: 105.57 (mm)
